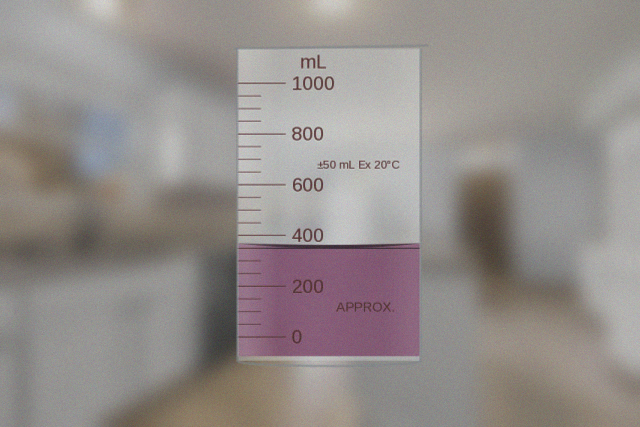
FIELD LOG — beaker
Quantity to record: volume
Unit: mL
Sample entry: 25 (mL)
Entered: 350 (mL)
